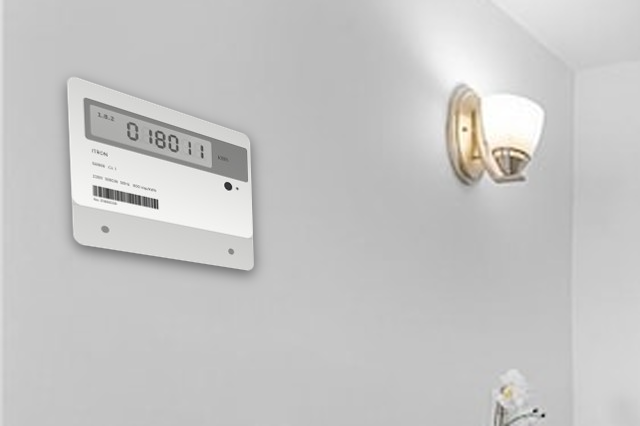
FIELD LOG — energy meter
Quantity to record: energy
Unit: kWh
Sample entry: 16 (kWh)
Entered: 18011 (kWh)
